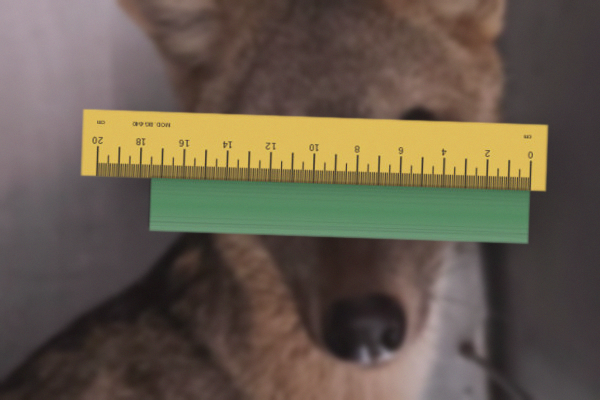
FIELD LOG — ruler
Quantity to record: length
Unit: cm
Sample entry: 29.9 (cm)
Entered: 17.5 (cm)
